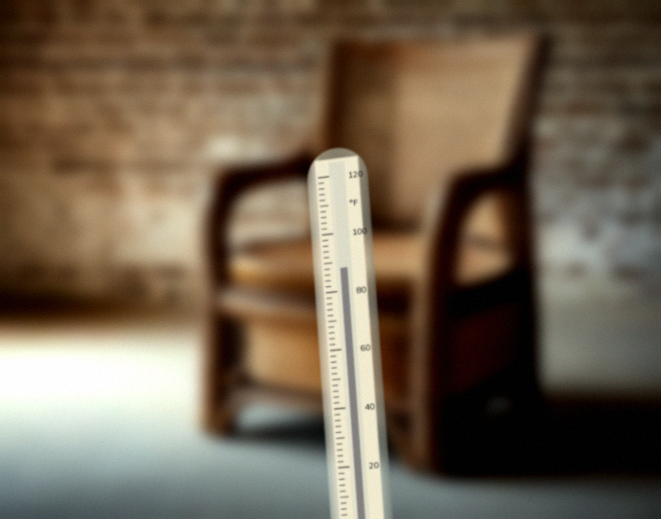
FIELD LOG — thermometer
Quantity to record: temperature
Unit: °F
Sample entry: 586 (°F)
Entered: 88 (°F)
